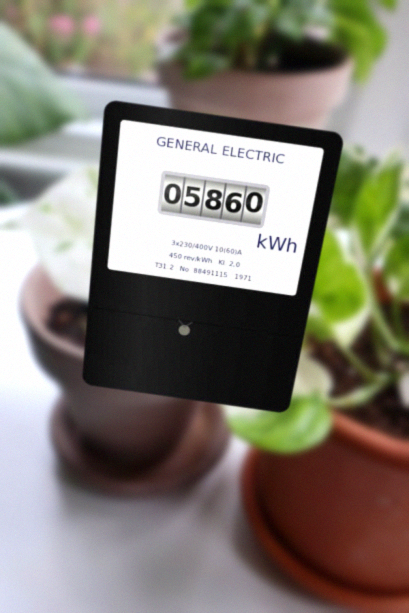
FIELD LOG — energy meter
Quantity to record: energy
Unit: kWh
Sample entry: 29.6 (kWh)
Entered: 5860 (kWh)
